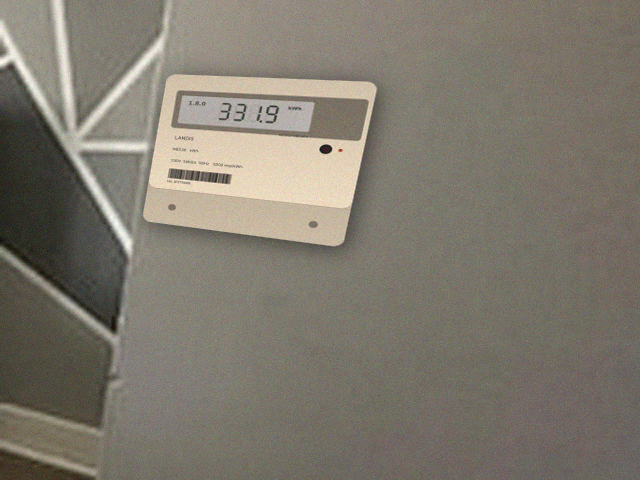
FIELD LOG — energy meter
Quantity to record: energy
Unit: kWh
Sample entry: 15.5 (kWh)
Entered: 331.9 (kWh)
